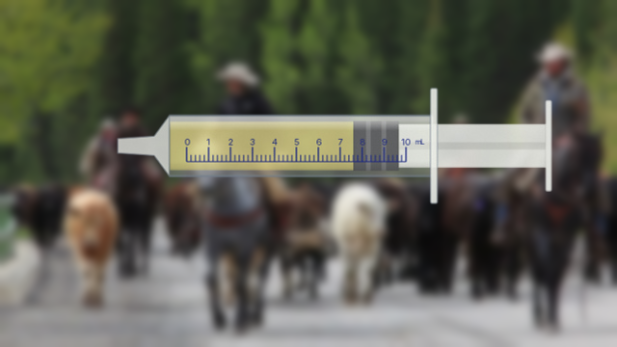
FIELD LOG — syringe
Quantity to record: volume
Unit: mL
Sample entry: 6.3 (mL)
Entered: 7.6 (mL)
